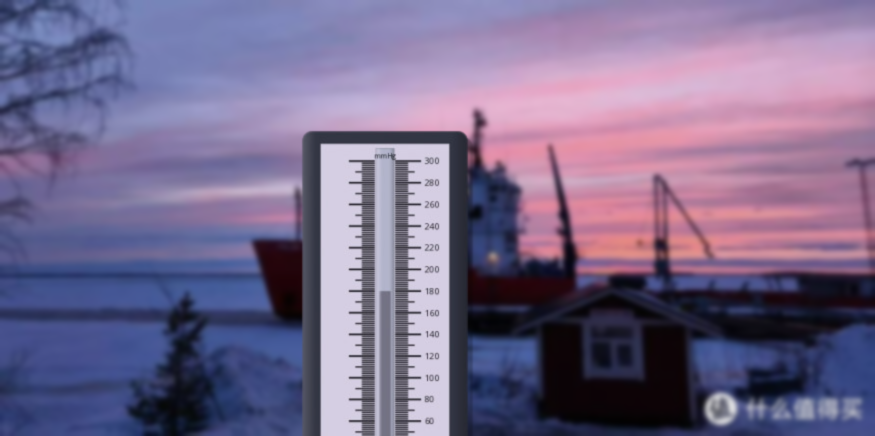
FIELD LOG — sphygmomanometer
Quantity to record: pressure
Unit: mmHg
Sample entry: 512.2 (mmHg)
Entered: 180 (mmHg)
